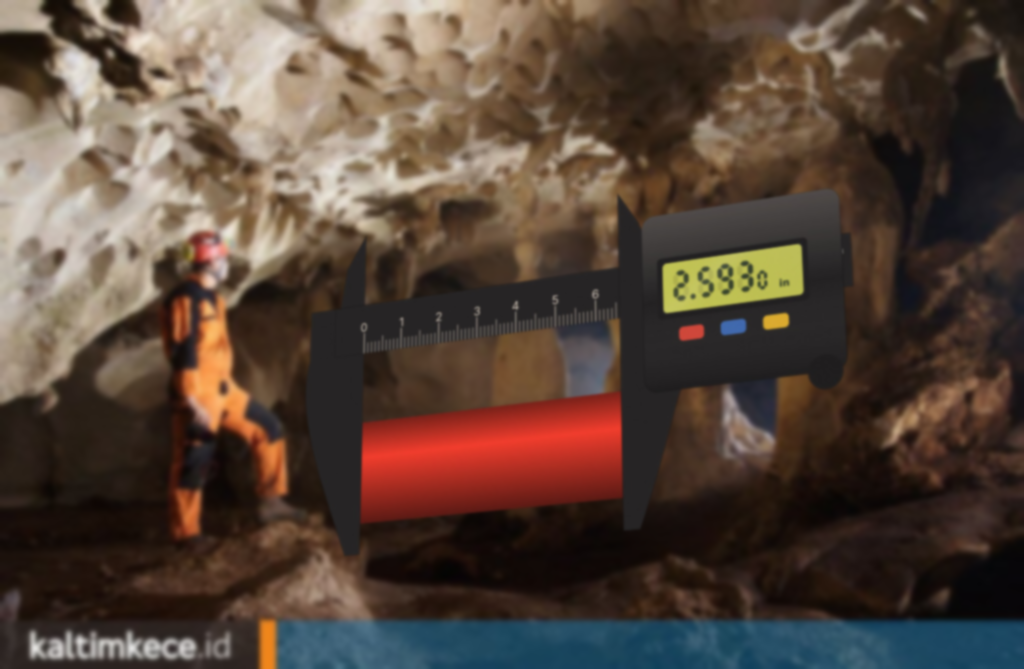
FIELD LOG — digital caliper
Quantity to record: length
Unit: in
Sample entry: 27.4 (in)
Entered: 2.5930 (in)
